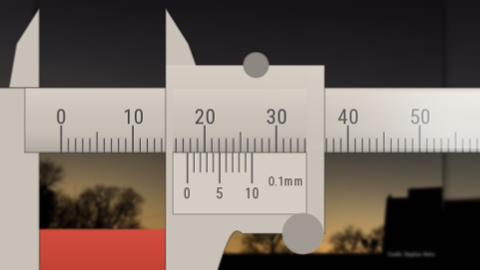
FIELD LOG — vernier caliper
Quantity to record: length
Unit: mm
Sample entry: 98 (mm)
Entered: 17.6 (mm)
